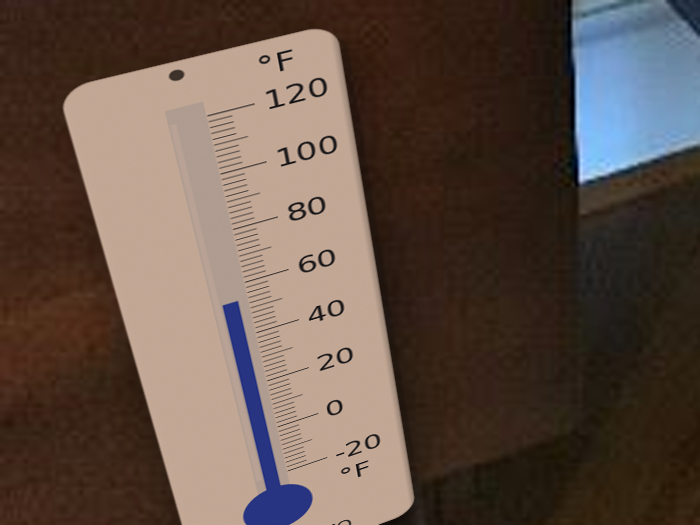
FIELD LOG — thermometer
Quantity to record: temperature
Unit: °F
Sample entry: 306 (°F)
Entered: 54 (°F)
